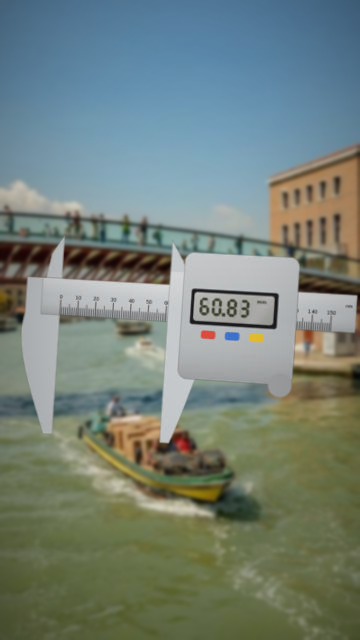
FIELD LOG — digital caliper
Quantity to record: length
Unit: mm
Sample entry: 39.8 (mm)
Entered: 60.83 (mm)
